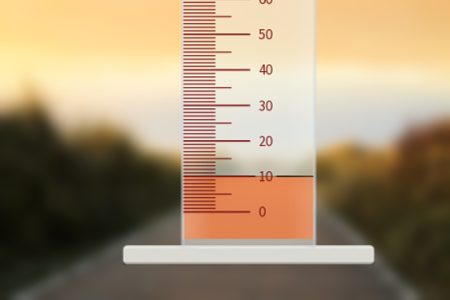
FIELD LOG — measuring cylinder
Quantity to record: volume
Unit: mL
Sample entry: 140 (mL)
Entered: 10 (mL)
